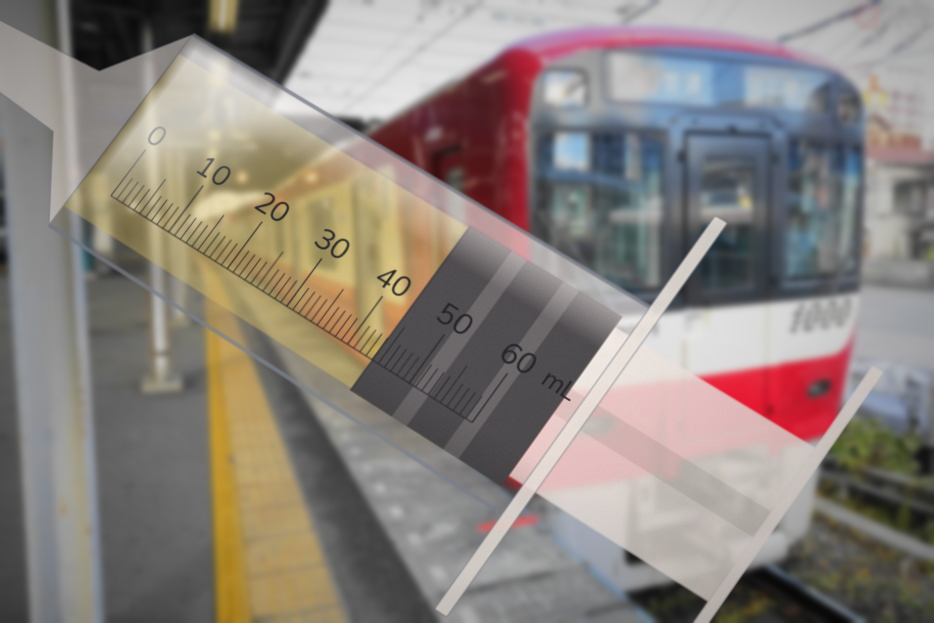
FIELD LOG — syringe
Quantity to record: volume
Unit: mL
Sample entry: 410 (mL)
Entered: 44 (mL)
